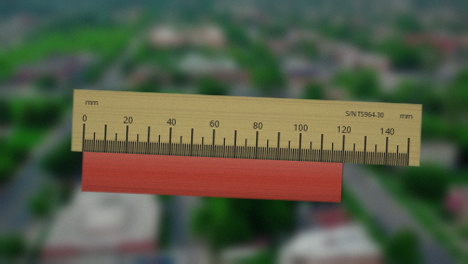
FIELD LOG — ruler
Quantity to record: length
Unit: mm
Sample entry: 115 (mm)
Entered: 120 (mm)
